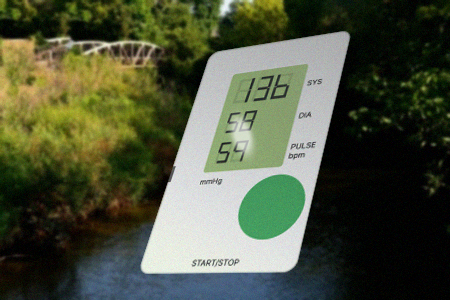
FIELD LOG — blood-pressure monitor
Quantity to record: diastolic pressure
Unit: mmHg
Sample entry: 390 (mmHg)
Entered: 58 (mmHg)
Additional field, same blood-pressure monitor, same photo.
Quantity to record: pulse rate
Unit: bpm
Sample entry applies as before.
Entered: 59 (bpm)
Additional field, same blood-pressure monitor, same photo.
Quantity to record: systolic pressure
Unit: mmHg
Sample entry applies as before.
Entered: 136 (mmHg)
